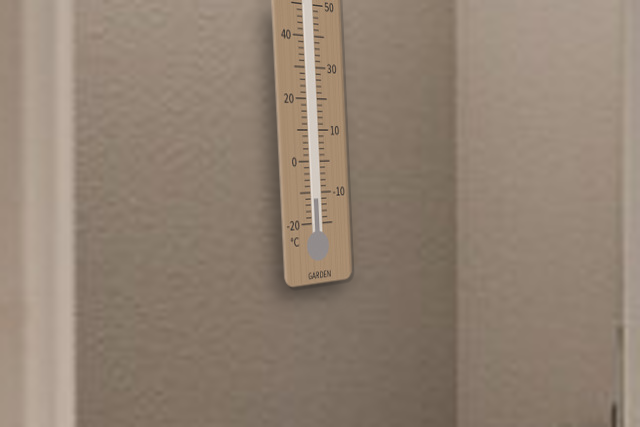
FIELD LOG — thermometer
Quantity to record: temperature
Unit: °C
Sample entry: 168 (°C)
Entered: -12 (°C)
